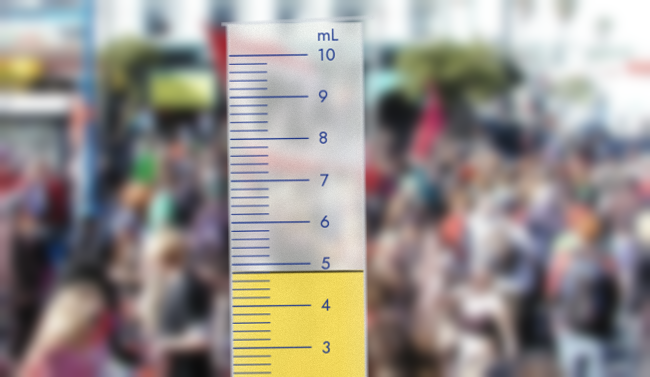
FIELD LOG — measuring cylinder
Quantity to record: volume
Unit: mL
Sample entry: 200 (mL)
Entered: 4.8 (mL)
